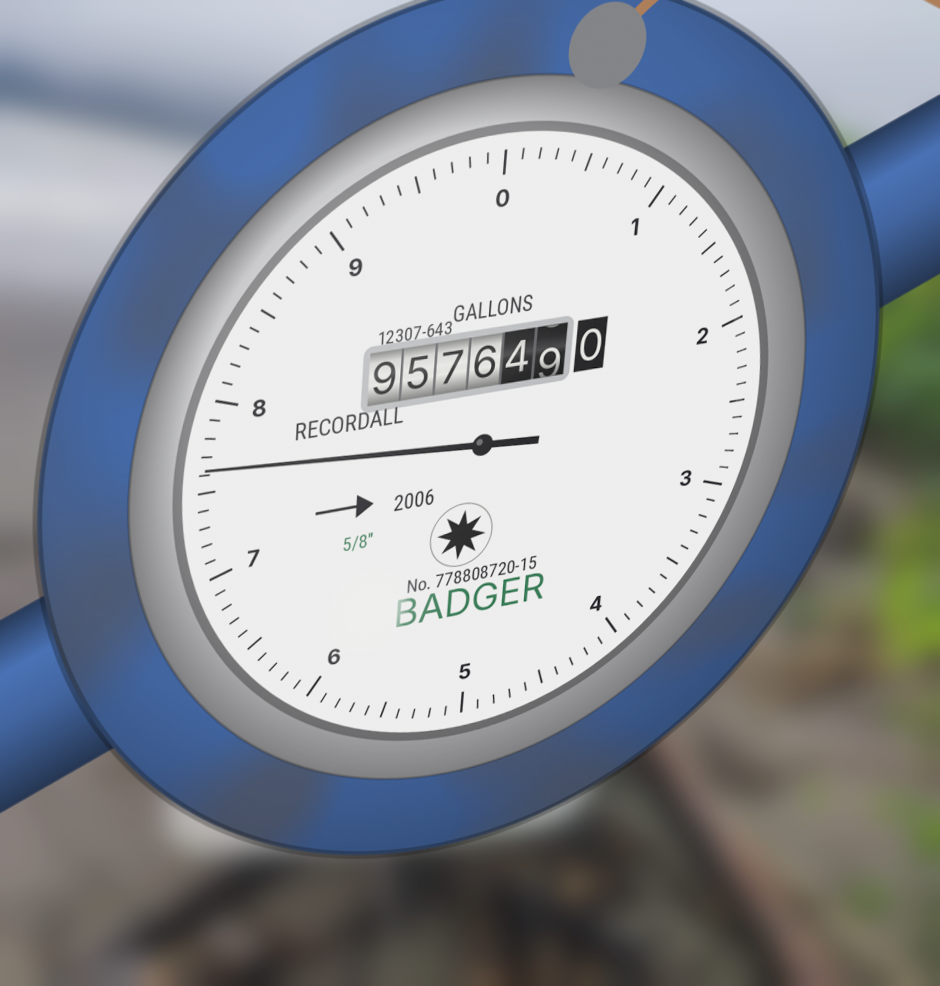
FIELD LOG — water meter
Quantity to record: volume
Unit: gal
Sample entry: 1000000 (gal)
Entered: 9576487.6 (gal)
